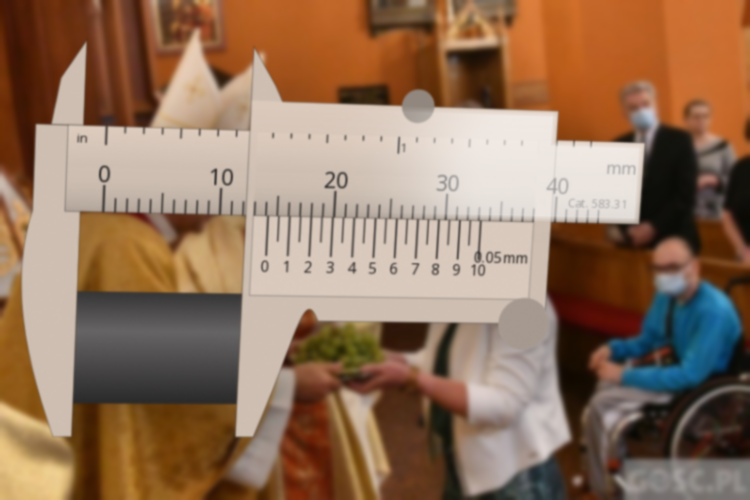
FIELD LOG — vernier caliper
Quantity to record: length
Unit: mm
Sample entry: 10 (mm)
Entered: 14.2 (mm)
